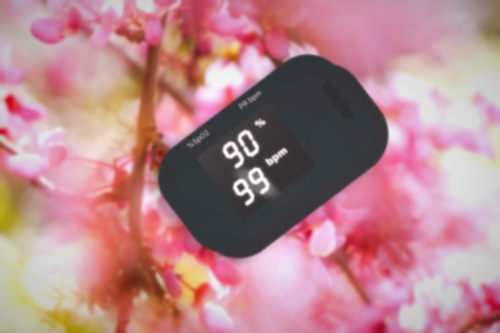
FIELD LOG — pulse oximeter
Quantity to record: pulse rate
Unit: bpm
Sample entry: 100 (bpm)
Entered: 99 (bpm)
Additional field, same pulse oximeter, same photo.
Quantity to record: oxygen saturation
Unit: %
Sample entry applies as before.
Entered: 90 (%)
